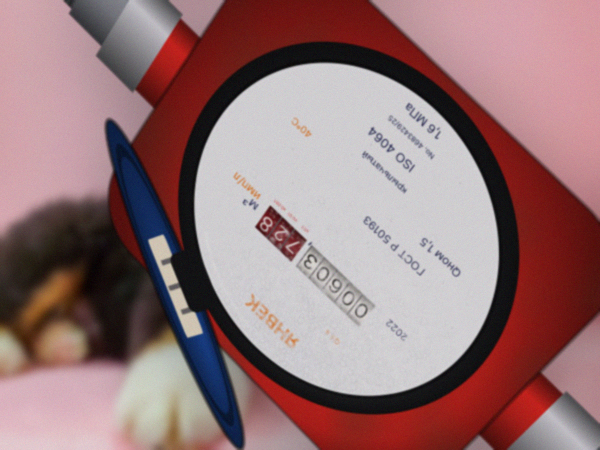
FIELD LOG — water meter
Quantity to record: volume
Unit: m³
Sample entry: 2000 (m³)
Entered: 603.728 (m³)
